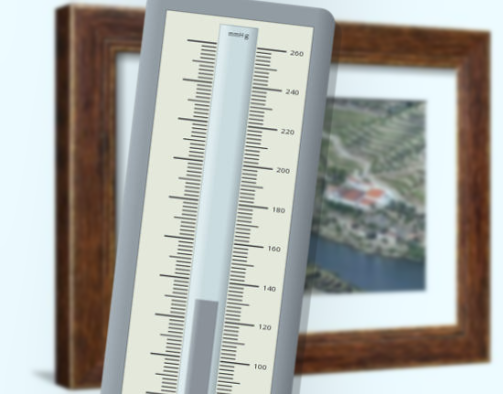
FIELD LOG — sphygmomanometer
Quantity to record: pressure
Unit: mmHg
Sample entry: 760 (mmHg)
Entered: 130 (mmHg)
